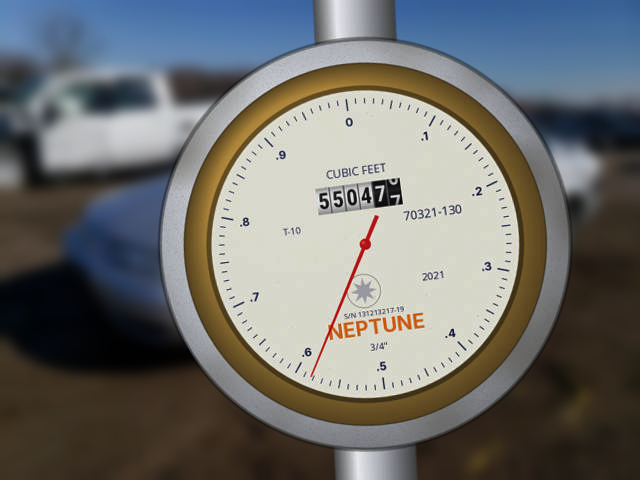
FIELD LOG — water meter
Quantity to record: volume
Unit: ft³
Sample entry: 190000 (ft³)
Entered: 550476.58 (ft³)
